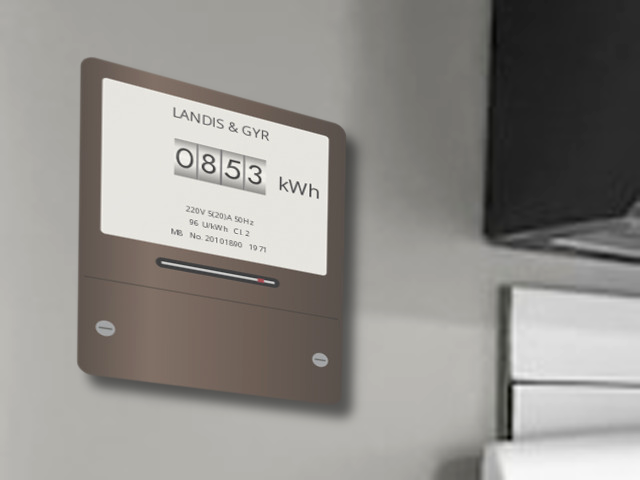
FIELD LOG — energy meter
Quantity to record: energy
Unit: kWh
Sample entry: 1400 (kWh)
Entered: 853 (kWh)
